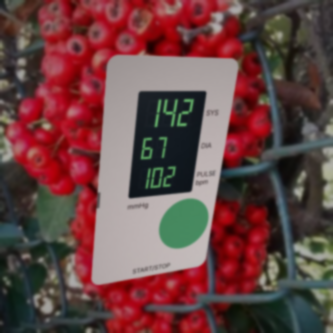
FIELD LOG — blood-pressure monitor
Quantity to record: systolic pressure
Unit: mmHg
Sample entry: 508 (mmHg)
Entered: 142 (mmHg)
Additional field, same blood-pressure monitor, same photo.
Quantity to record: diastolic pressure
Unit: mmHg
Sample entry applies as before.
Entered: 67 (mmHg)
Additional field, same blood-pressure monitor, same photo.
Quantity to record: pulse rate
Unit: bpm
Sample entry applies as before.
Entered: 102 (bpm)
